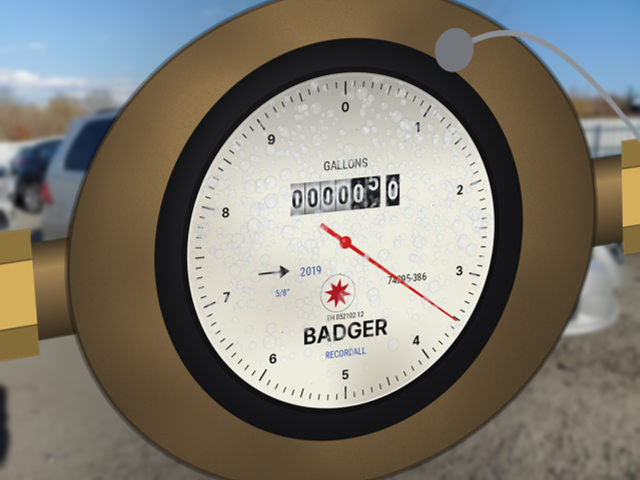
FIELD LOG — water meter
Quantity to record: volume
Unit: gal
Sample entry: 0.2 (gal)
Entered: 53.5 (gal)
